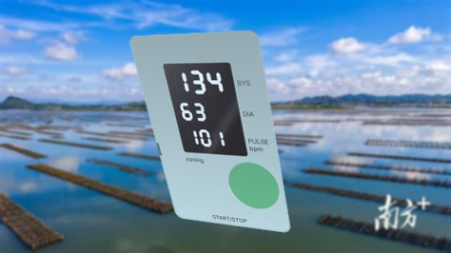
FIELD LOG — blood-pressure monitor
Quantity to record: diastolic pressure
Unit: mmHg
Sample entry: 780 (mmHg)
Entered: 63 (mmHg)
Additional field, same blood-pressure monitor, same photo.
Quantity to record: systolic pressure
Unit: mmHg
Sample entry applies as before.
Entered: 134 (mmHg)
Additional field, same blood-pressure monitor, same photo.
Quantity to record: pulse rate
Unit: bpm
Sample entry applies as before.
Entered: 101 (bpm)
